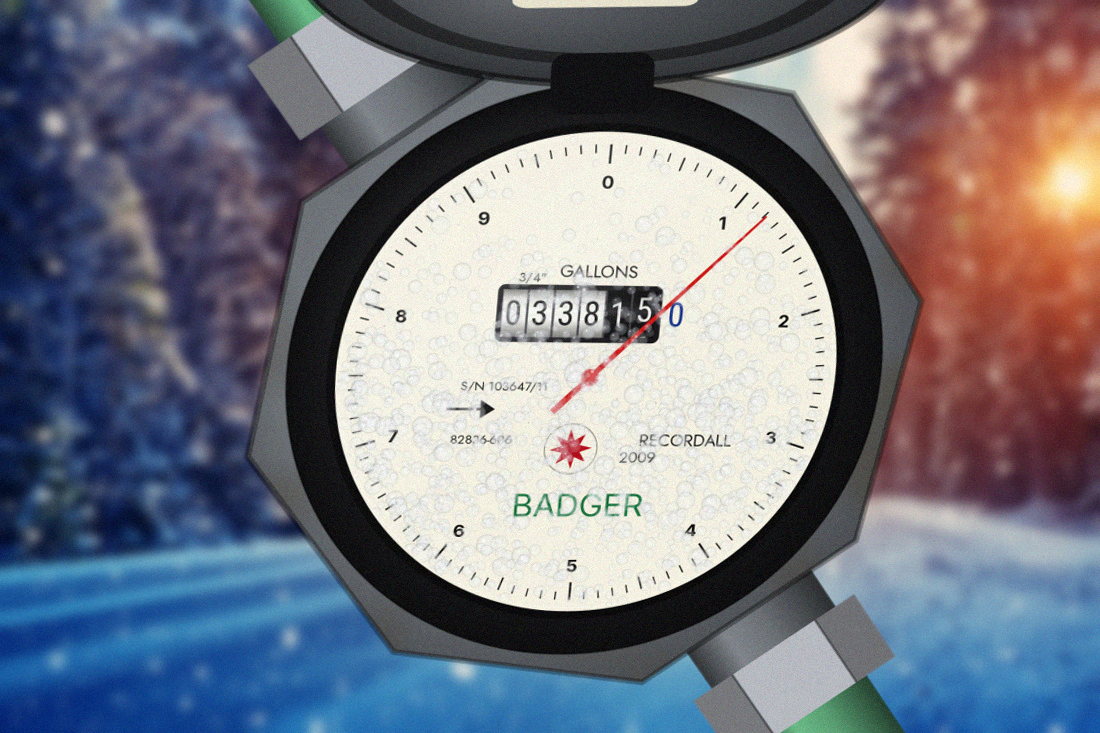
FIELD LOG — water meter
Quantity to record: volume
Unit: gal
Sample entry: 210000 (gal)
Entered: 338151.2 (gal)
